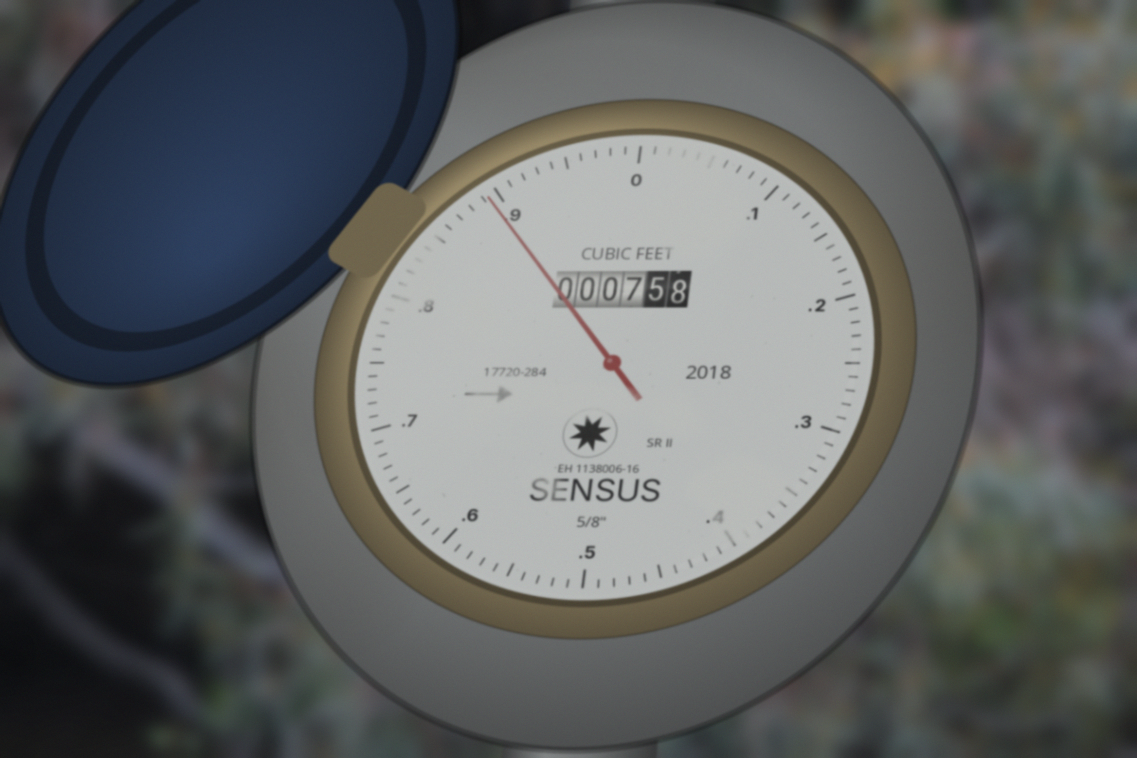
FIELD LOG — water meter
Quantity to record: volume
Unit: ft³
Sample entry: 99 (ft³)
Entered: 757.89 (ft³)
